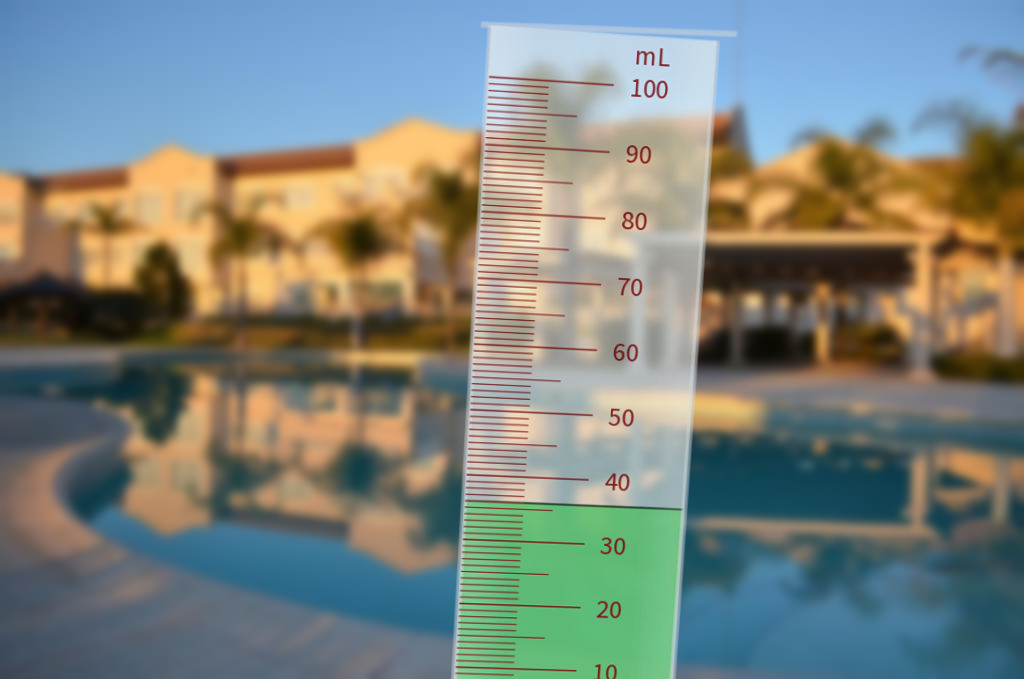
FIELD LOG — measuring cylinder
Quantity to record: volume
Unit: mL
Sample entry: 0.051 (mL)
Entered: 36 (mL)
